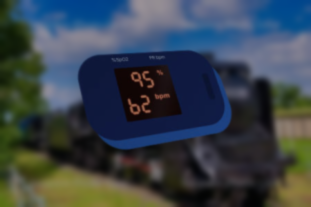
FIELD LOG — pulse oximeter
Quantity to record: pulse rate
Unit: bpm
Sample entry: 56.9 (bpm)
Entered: 62 (bpm)
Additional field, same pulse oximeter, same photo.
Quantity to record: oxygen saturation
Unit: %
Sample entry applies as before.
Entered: 95 (%)
